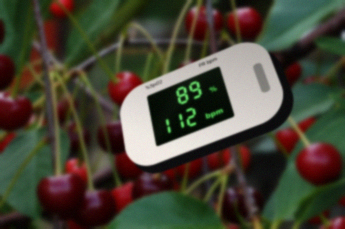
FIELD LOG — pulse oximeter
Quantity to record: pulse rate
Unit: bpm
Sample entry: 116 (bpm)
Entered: 112 (bpm)
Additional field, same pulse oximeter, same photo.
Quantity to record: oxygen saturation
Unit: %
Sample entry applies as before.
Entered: 89 (%)
